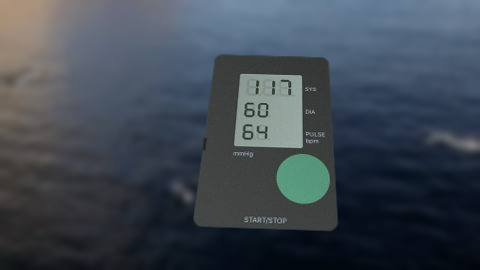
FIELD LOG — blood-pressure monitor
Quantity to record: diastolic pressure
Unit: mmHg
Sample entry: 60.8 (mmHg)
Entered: 60 (mmHg)
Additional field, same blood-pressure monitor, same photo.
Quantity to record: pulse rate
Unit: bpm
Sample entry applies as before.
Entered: 64 (bpm)
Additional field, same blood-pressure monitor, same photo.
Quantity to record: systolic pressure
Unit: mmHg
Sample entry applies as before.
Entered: 117 (mmHg)
